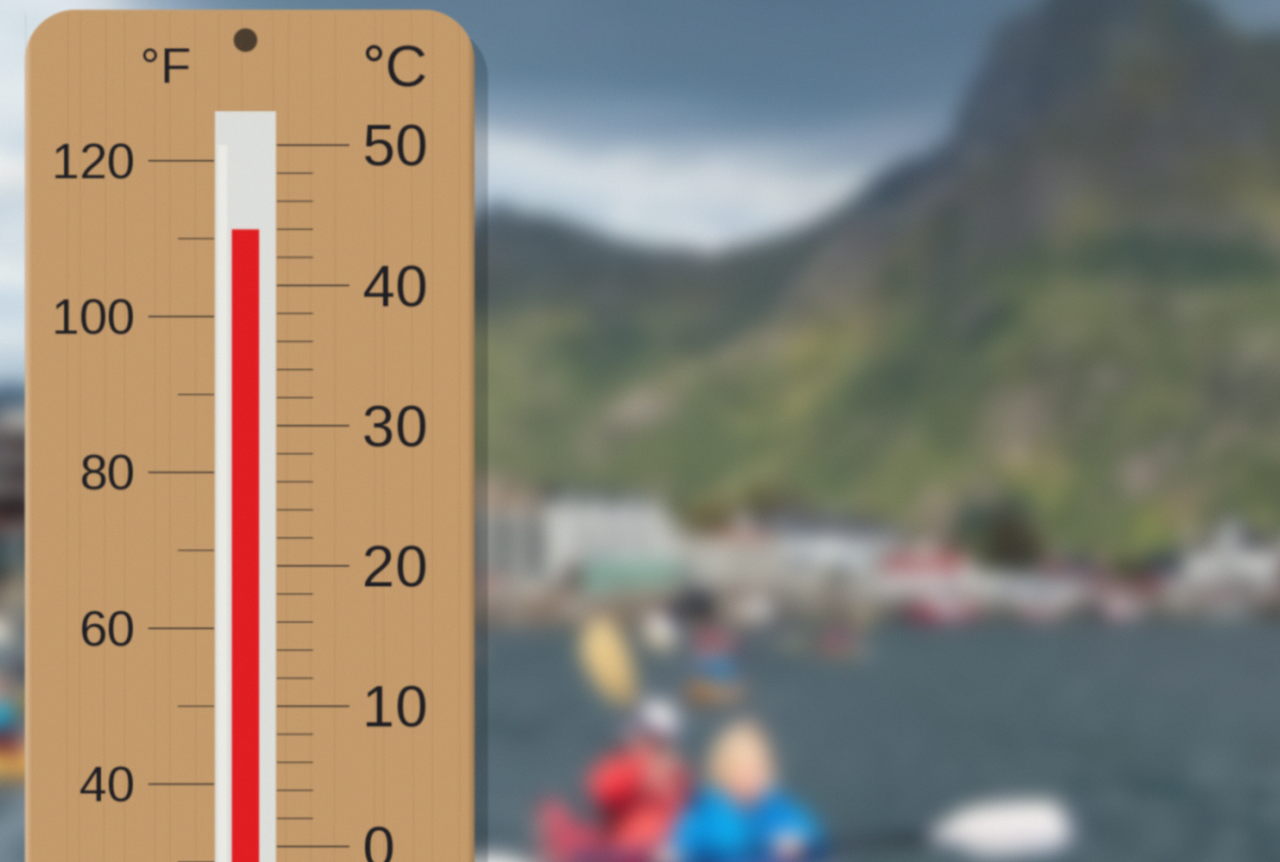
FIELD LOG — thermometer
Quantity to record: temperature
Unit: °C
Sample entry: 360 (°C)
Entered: 44 (°C)
